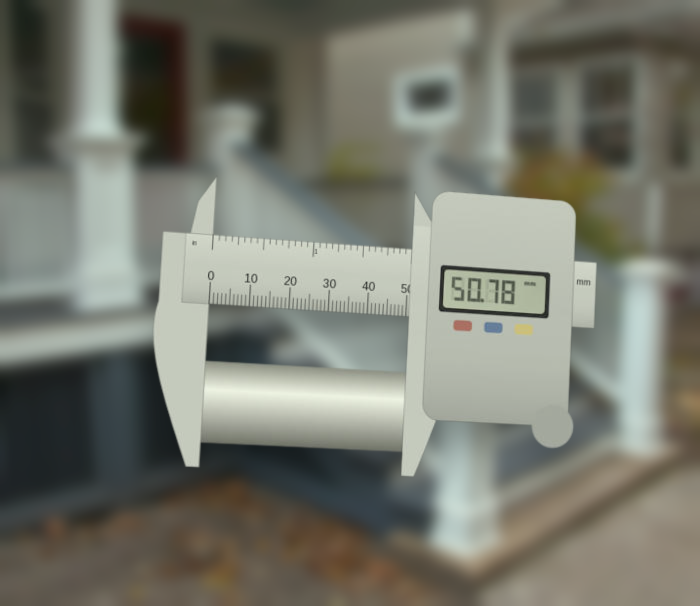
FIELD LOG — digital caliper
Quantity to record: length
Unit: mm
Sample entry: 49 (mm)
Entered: 50.78 (mm)
